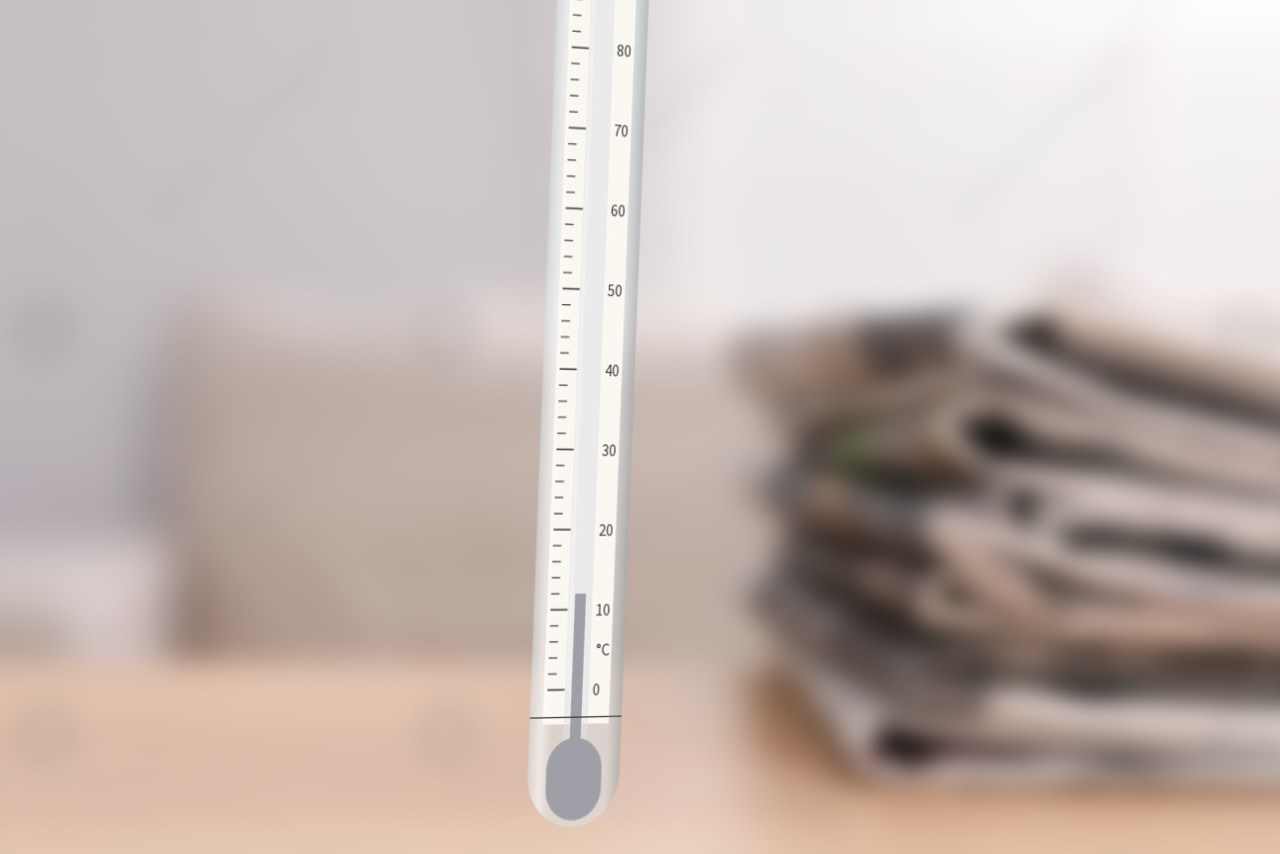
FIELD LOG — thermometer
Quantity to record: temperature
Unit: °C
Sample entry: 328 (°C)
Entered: 12 (°C)
